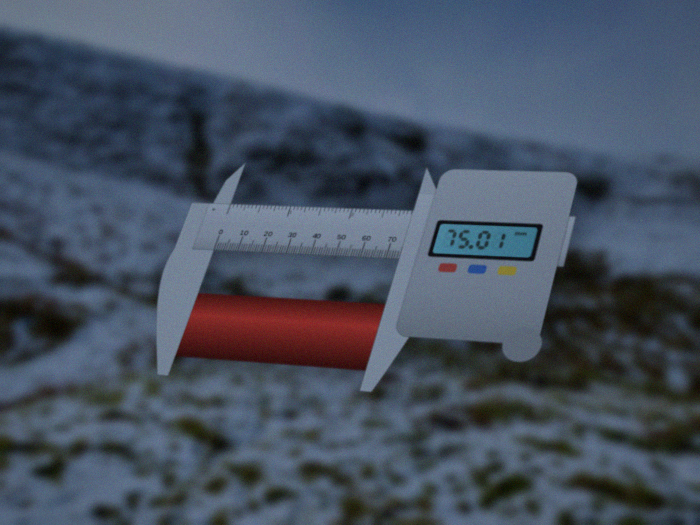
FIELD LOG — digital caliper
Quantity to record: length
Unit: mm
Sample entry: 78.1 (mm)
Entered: 75.01 (mm)
